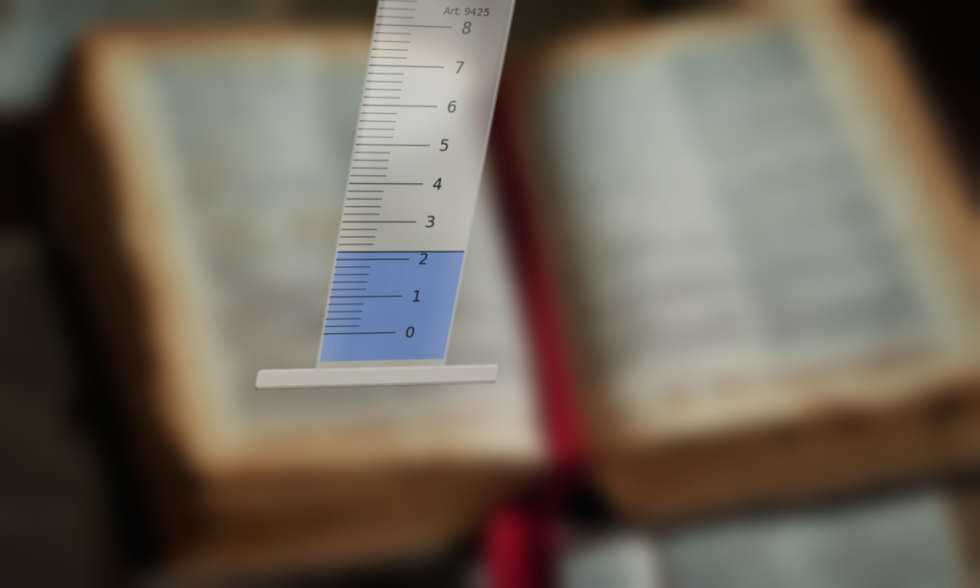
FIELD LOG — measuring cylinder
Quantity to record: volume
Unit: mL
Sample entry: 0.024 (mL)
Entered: 2.2 (mL)
